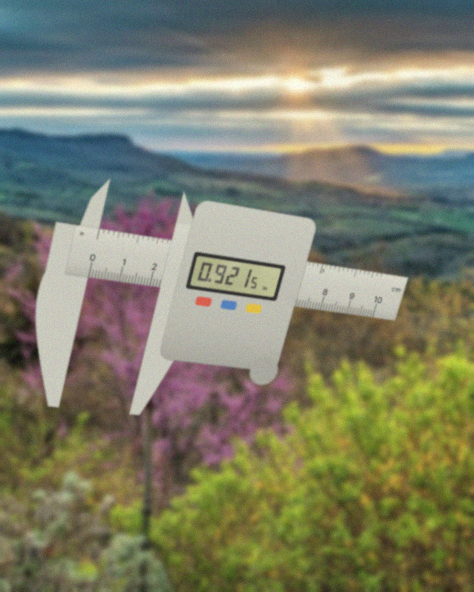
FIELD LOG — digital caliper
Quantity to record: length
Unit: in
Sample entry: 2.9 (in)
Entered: 0.9215 (in)
